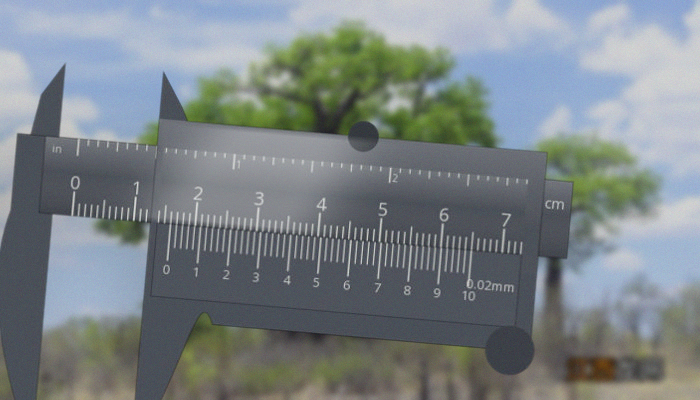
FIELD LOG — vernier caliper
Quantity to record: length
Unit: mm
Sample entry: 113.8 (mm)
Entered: 16.0 (mm)
